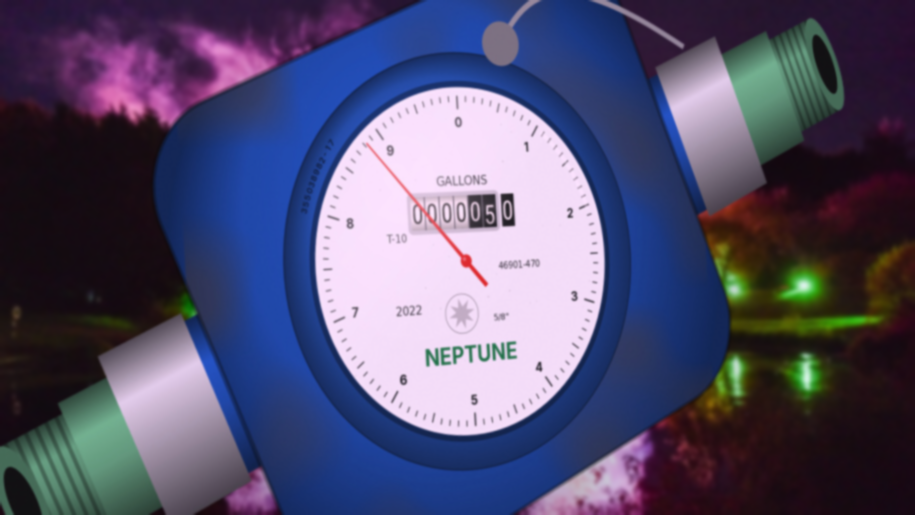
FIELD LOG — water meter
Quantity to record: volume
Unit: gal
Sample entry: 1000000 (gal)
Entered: 48.8 (gal)
